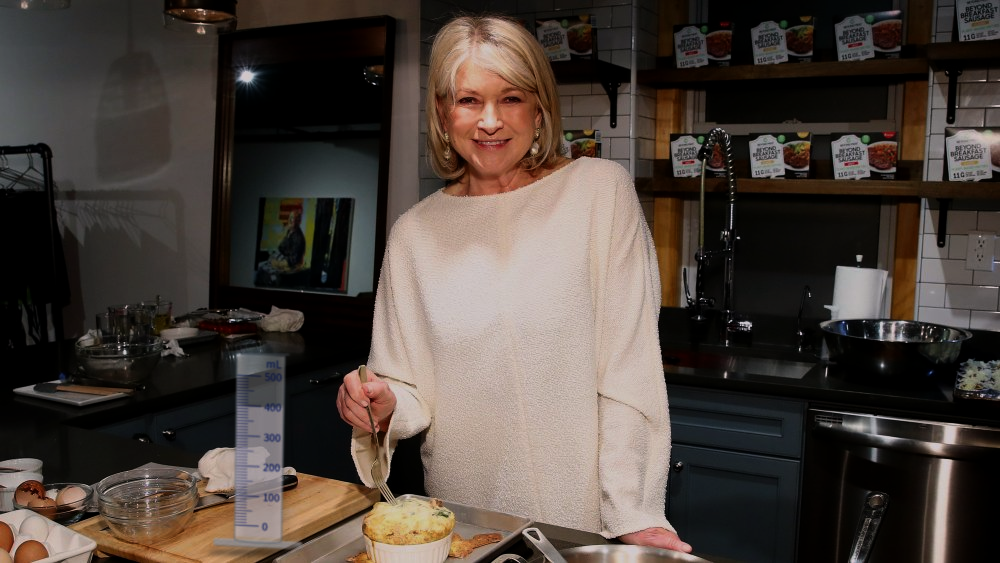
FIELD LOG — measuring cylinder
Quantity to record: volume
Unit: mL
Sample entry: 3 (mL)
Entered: 400 (mL)
